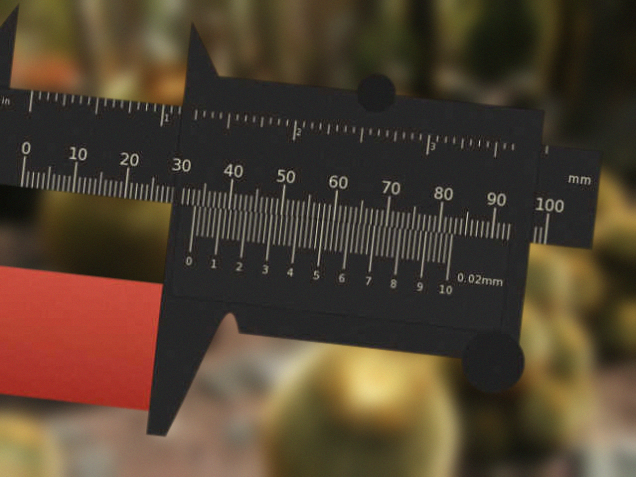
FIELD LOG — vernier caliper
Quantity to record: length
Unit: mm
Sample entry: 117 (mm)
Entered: 33.5 (mm)
